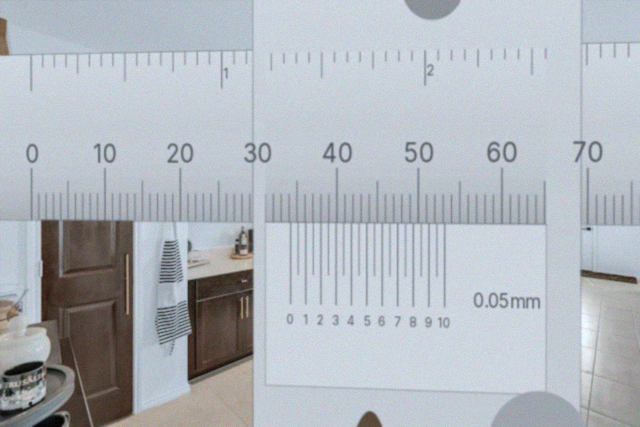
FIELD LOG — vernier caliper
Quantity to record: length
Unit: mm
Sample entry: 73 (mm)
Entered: 34.2 (mm)
